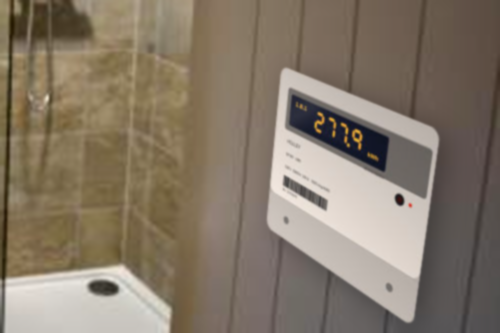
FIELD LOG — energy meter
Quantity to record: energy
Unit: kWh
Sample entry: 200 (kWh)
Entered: 277.9 (kWh)
